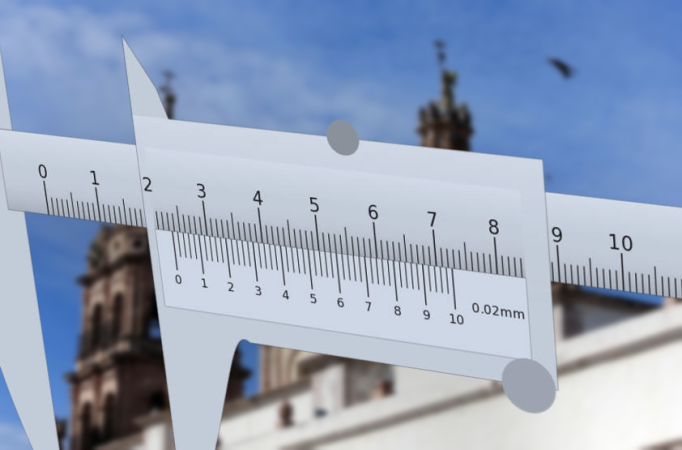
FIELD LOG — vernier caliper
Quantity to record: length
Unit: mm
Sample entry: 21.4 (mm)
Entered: 23.6 (mm)
